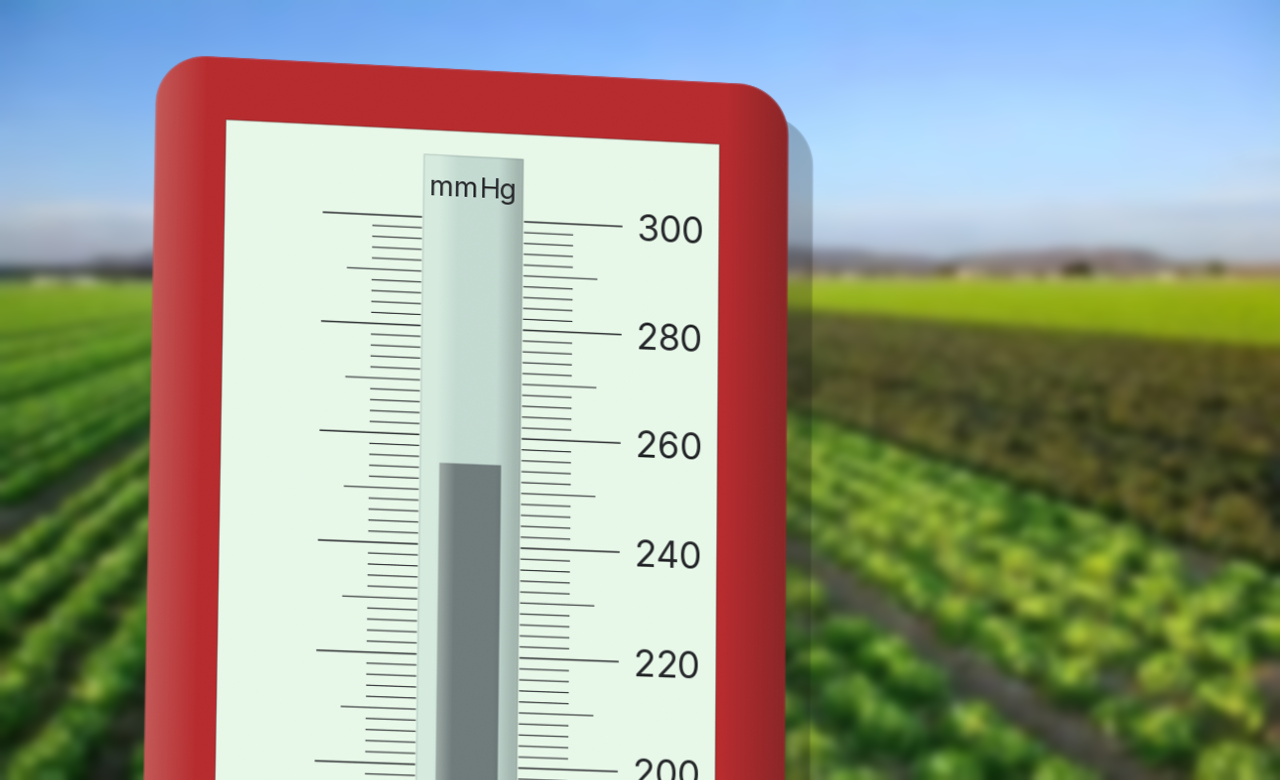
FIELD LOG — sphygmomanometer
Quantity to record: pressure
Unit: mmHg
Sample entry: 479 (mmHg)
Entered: 255 (mmHg)
